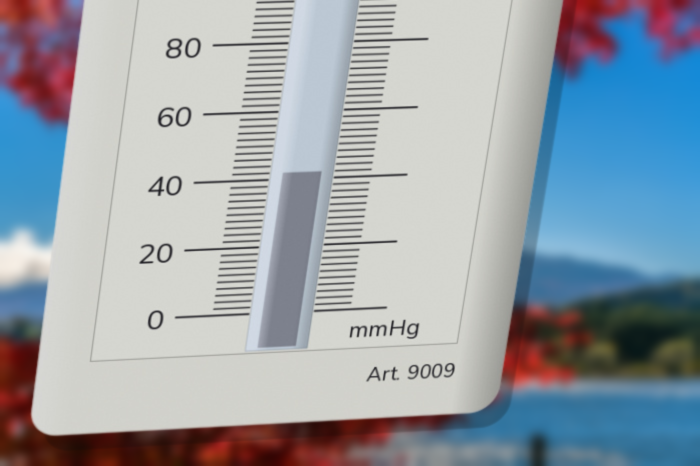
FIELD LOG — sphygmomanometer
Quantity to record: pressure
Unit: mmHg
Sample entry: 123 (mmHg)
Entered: 42 (mmHg)
